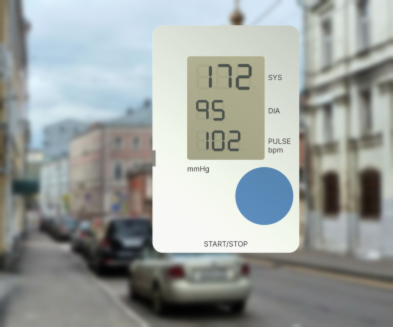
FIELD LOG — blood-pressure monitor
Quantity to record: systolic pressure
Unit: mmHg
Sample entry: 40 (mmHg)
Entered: 172 (mmHg)
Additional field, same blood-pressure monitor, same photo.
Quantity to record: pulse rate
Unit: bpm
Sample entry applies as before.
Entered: 102 (bpm)
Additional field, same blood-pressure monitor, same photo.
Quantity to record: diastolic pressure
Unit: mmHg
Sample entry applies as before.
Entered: 95 (mmHg)
